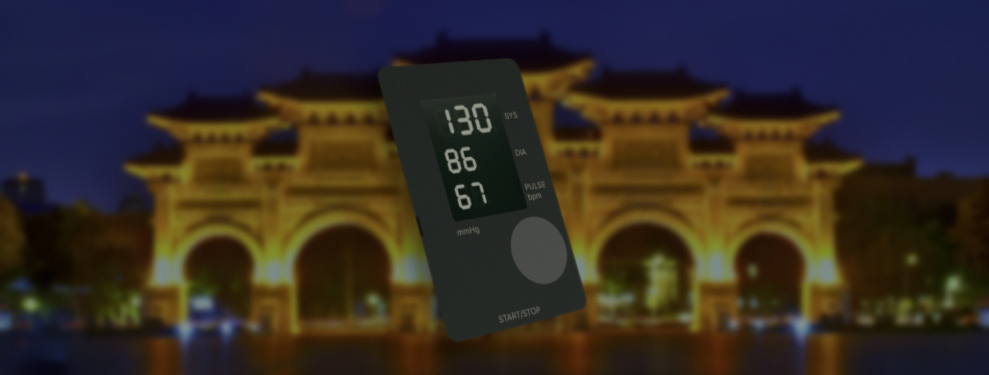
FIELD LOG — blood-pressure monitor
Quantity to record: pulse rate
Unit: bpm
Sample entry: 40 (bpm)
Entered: 67 (bpm)
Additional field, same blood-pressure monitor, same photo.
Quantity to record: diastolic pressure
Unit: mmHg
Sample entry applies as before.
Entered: 86 (mmHg)
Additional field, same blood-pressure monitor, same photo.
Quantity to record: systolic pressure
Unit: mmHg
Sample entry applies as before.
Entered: 130 (mmHg)
